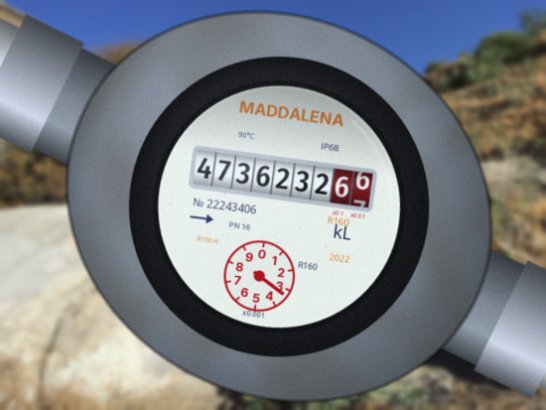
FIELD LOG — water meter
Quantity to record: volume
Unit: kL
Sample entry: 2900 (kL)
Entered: 4736232.663 (kL)
